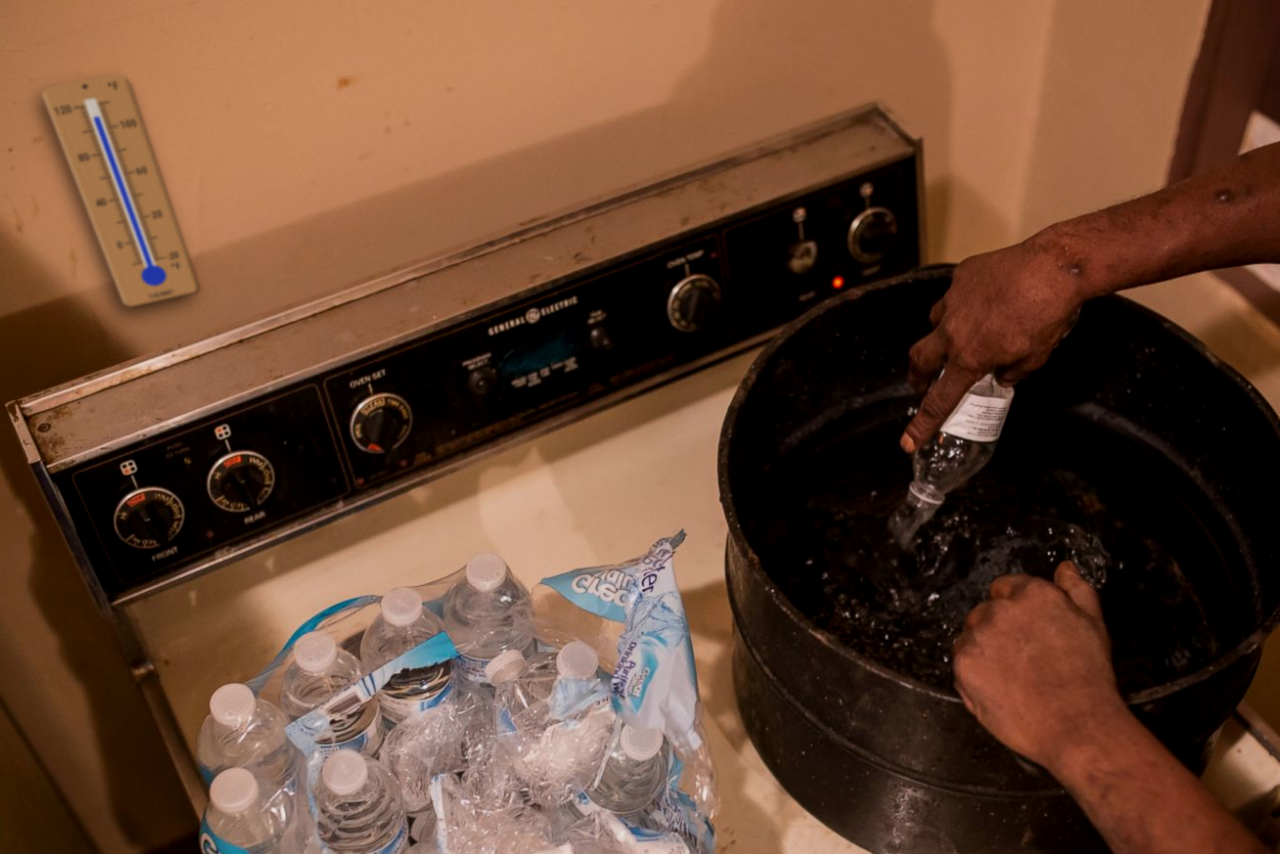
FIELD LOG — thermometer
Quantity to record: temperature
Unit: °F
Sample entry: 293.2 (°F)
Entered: 110 (°F)
